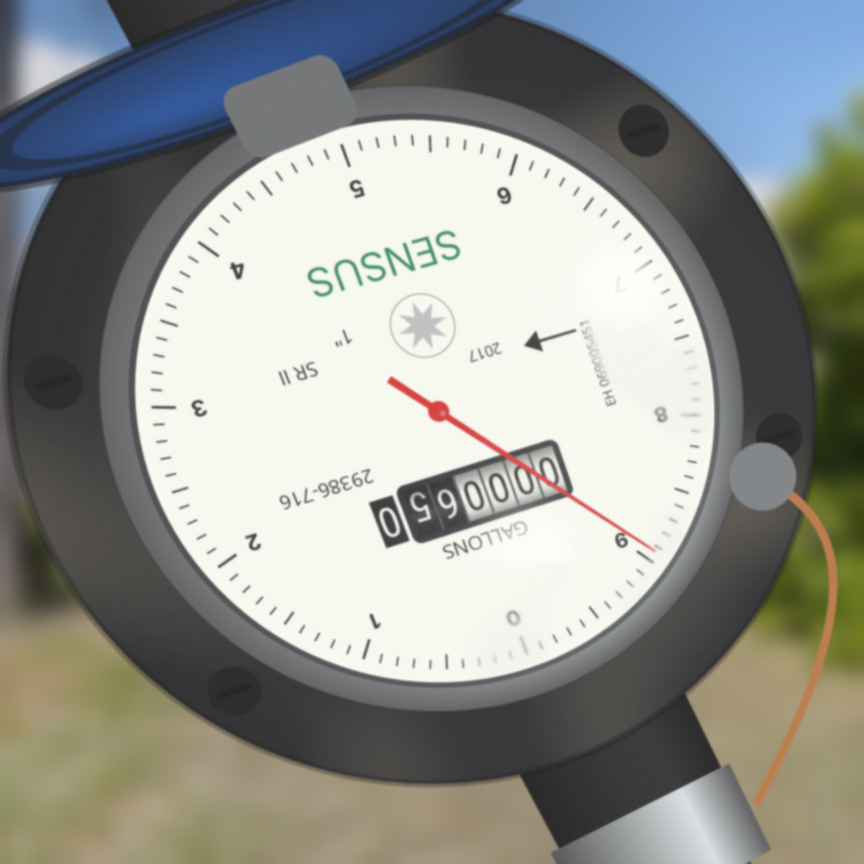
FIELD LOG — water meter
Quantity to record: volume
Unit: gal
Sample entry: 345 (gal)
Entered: 648.9 (gal)
